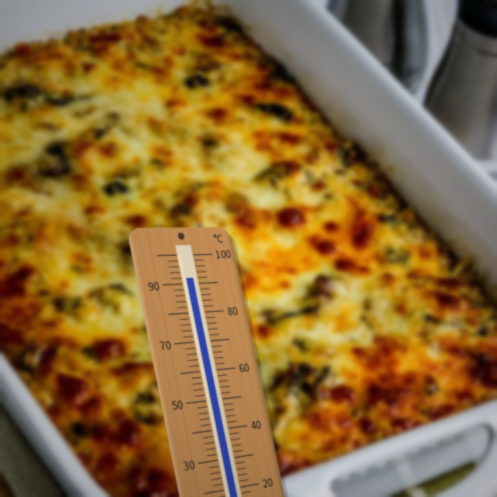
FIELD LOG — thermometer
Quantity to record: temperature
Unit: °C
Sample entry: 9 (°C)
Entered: 92 (°C)
